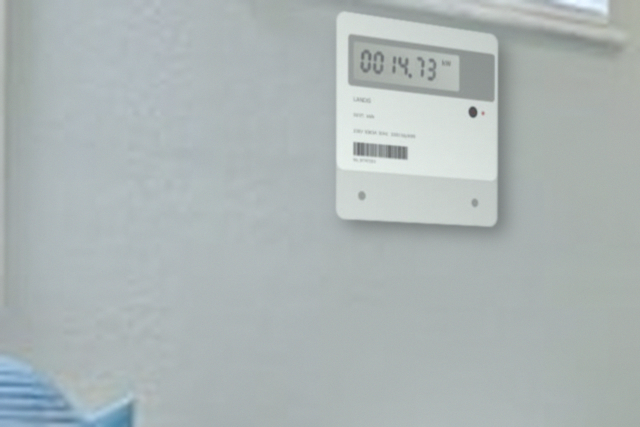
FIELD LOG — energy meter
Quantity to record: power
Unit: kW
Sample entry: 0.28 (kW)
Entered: 14.73 (kW)
